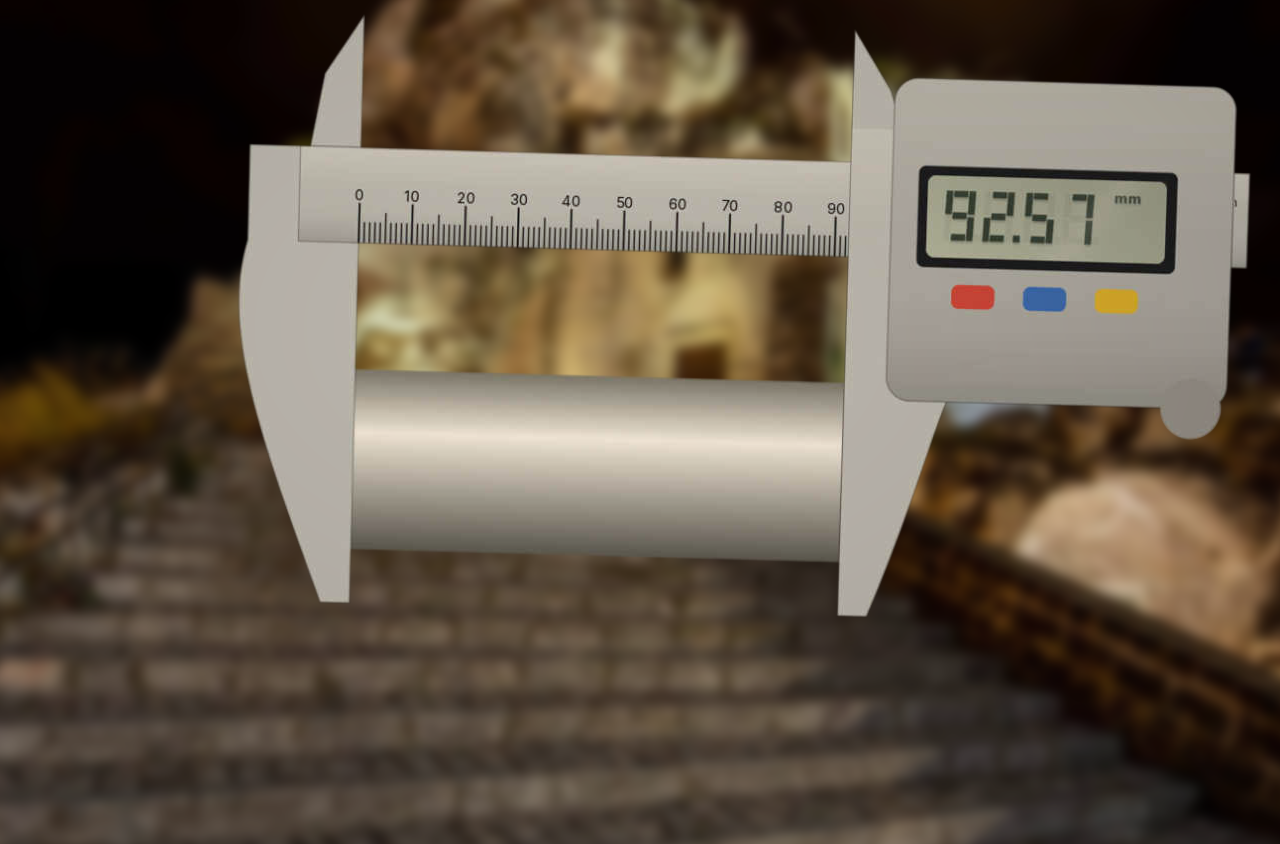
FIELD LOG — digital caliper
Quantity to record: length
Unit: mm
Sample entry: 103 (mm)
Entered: 92.57 (mm)
